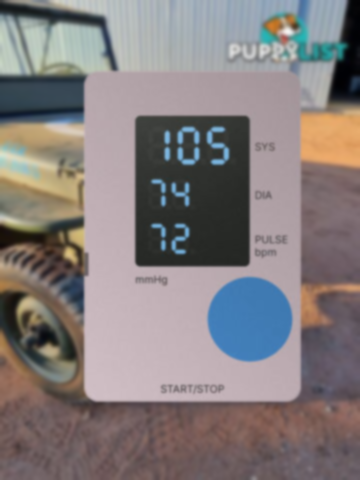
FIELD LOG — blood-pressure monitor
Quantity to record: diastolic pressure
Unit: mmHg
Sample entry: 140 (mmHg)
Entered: 74 (mmHg)
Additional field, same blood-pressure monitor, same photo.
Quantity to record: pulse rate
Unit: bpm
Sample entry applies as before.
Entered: 72 (bpm)
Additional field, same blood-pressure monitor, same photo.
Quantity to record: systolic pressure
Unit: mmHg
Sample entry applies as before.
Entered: 105 (mmHg)
